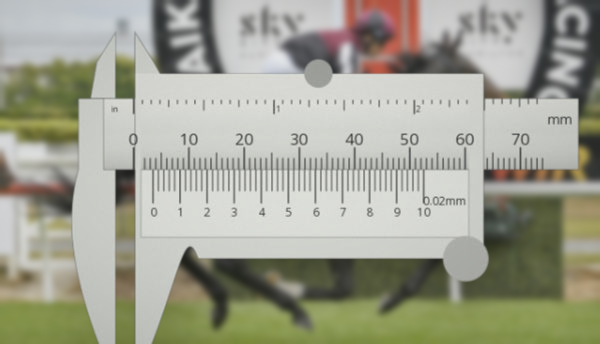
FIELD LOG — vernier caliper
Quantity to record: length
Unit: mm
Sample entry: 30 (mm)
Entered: 3.5 (mm)
